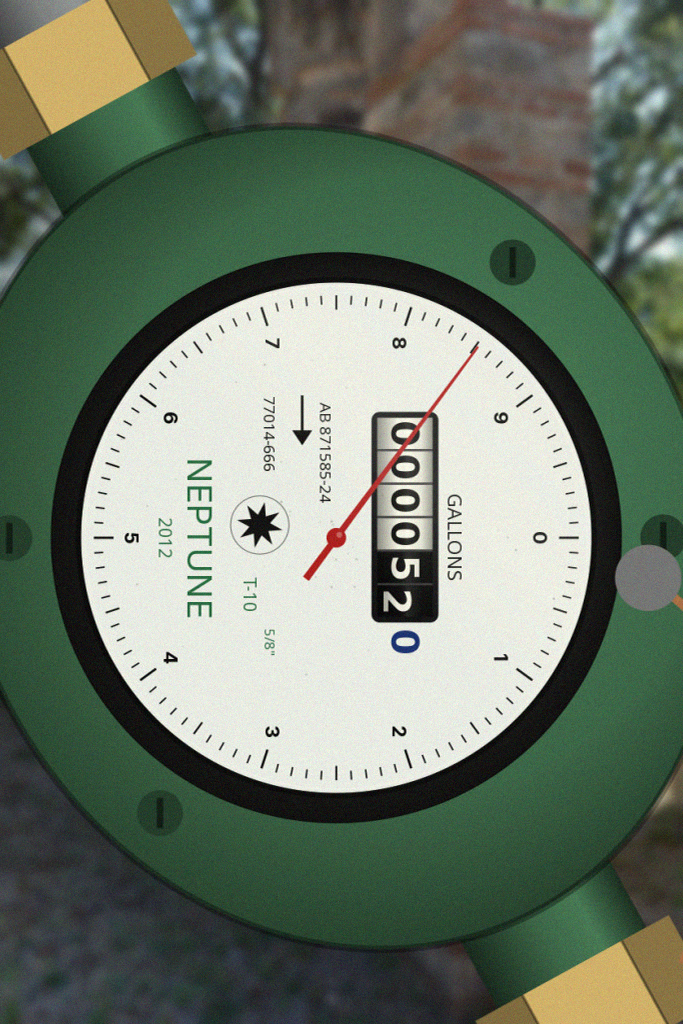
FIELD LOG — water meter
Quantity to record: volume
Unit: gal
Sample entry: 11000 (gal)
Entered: 518.5 (gal)
